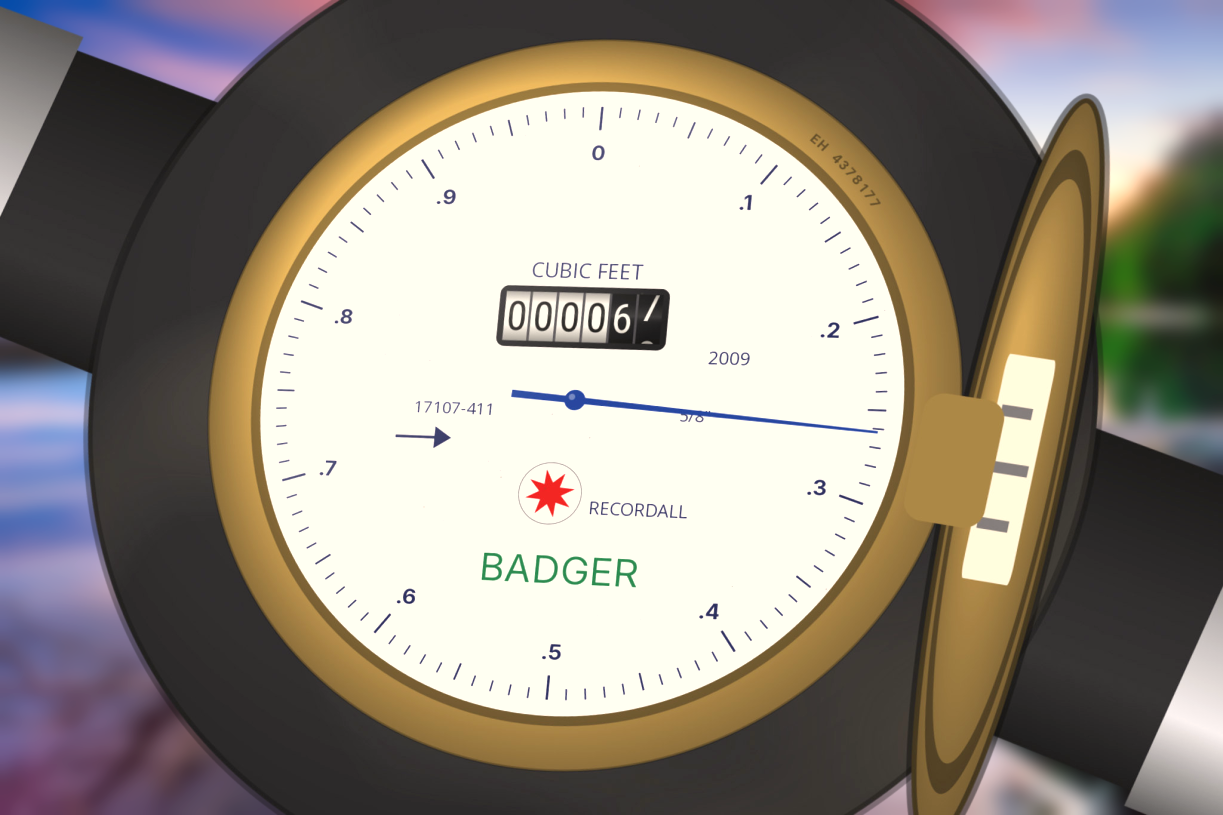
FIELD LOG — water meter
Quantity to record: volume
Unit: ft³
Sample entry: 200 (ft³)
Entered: 67.26 (ft³)
